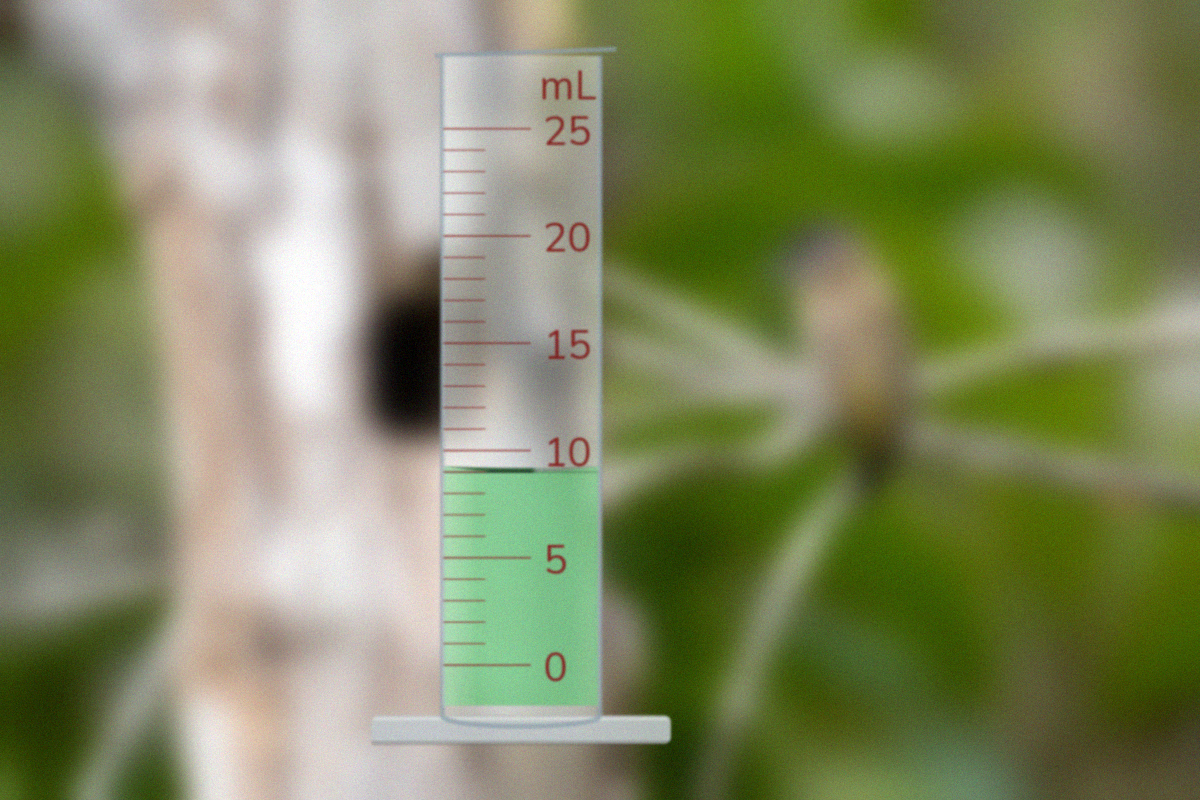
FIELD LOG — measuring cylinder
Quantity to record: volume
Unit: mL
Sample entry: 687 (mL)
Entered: 9 (mL)
